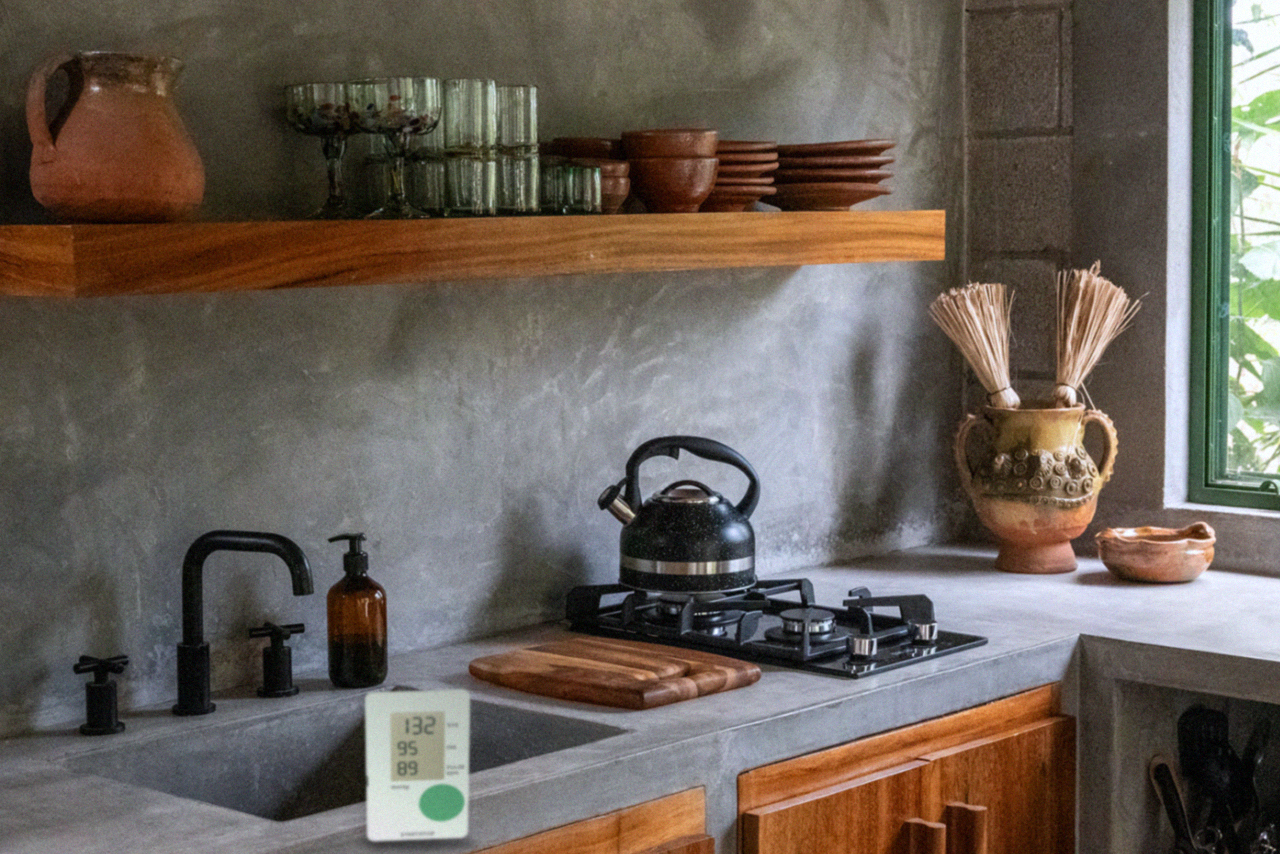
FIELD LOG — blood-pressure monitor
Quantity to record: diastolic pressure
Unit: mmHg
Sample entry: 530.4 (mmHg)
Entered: 95 (mmHg)
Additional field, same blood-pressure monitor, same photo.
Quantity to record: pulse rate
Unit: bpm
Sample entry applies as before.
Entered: 89 (bpm)
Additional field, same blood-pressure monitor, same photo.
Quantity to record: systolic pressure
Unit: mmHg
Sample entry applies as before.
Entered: 132 (mmHg)
